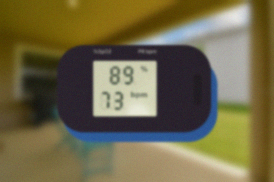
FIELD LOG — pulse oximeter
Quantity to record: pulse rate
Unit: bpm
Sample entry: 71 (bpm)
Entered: 73 (bpm)
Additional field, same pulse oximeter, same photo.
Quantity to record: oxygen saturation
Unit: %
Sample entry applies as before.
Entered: 89 (%)
